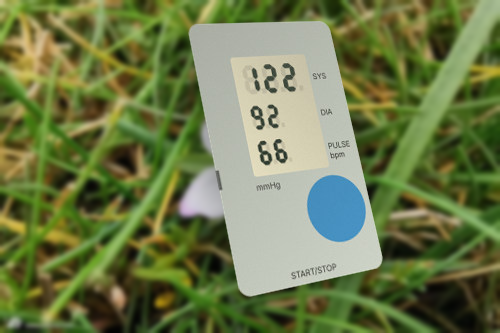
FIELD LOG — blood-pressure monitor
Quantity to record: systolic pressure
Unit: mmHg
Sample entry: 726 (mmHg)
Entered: 122 (mmHg)
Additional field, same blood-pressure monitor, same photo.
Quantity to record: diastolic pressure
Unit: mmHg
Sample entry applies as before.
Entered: 92 (mmHg)
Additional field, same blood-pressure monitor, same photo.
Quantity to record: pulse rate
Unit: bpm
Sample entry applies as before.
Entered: 66 (bpm)
